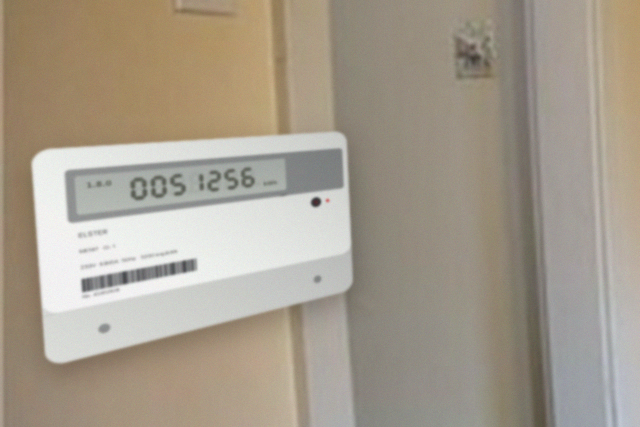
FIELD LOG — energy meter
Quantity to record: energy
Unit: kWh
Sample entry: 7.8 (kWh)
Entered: 51256 (kWh)
